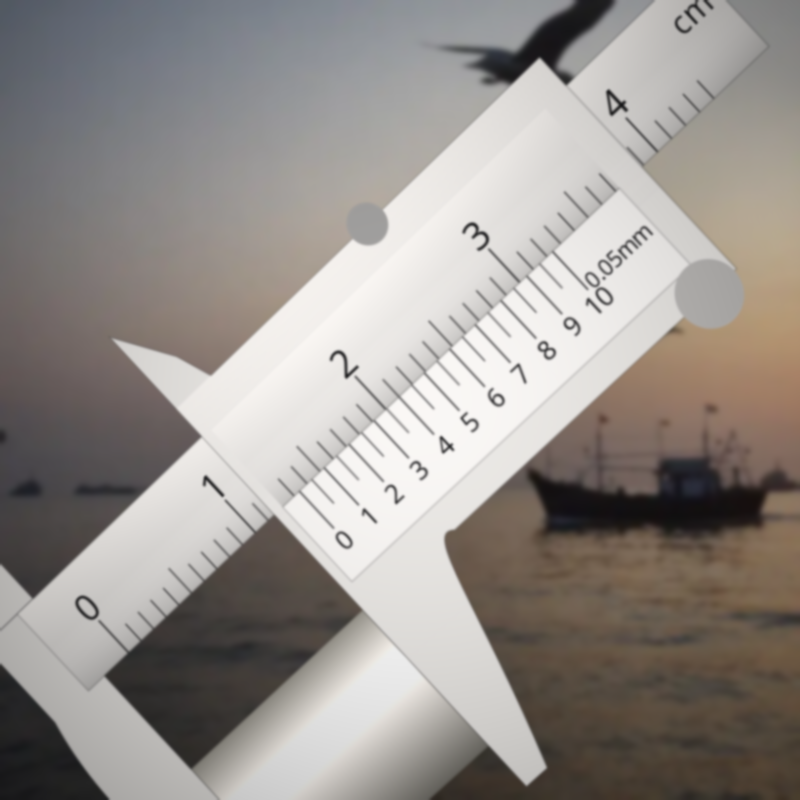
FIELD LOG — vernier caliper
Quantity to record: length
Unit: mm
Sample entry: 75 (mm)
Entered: 13.4 (mm)
